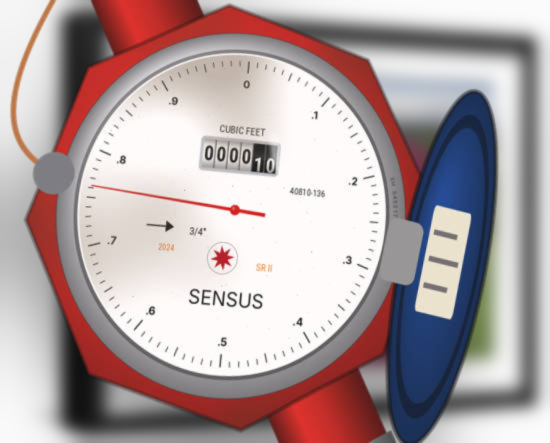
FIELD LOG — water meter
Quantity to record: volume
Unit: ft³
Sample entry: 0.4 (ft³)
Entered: 9.76 (ft³)
